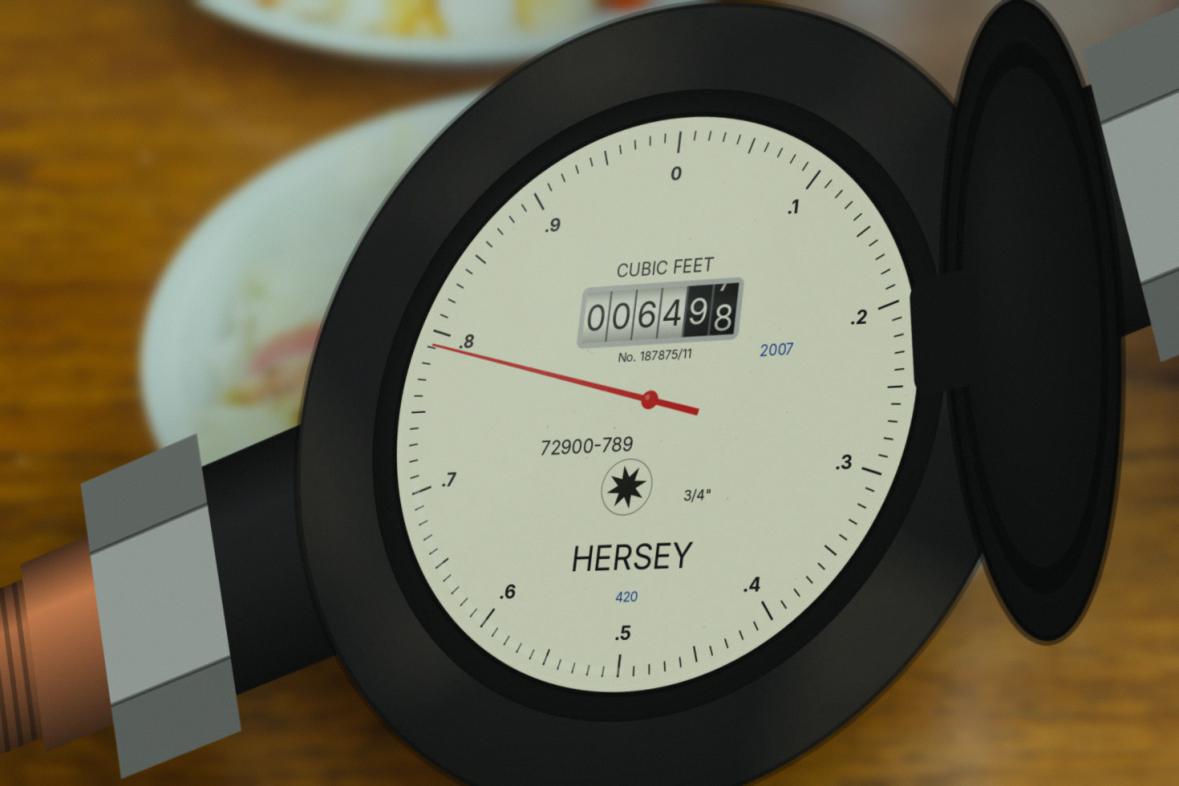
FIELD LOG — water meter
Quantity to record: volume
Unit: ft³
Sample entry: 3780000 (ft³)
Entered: 6497.79 (ft³)
